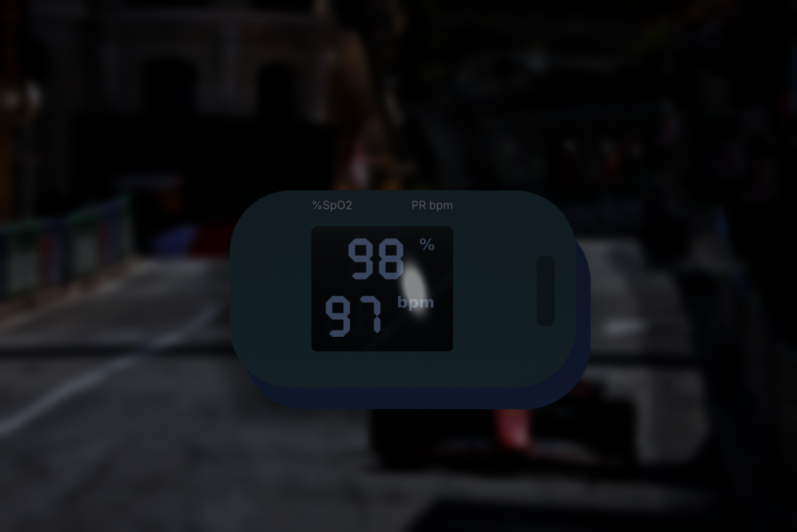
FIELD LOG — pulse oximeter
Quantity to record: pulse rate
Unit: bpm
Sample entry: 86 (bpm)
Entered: 97 (bpm)
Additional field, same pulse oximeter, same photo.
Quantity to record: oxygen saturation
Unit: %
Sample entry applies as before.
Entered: 98 (%)
